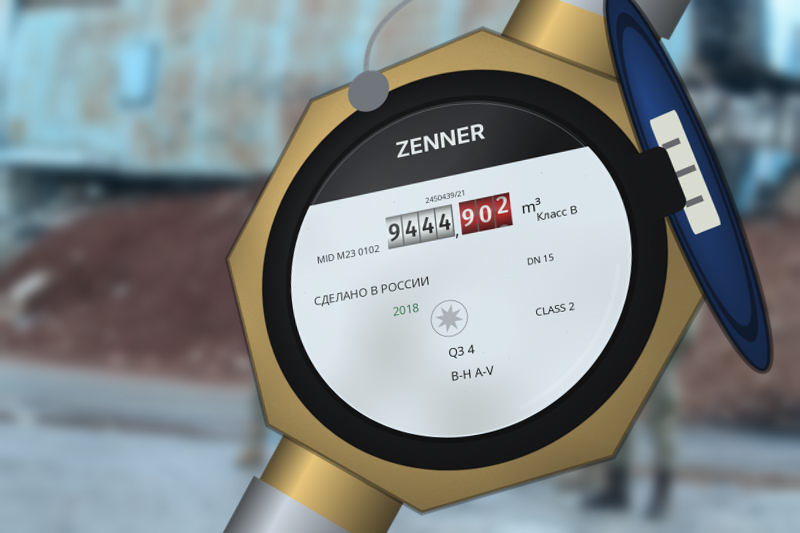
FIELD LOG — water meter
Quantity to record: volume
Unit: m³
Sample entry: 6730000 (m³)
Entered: 9444.902 (m³)
